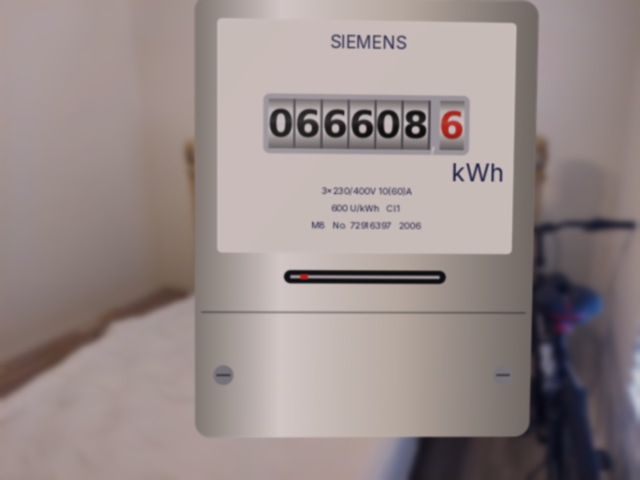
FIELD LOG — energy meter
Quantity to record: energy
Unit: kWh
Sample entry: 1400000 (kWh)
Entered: 66608.6 (kWh)
